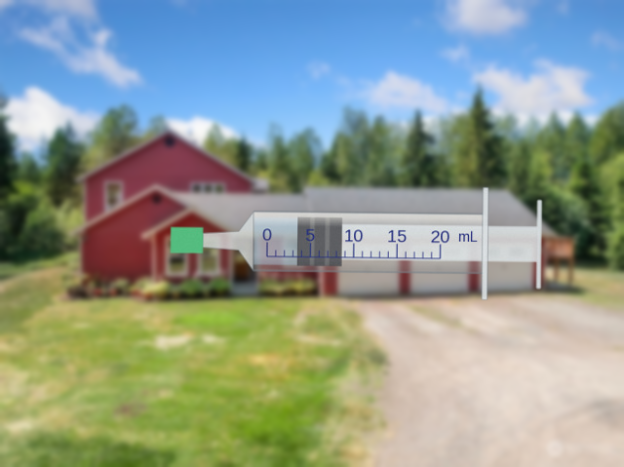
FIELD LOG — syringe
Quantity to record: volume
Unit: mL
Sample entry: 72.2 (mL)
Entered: 3.5 (mL)
